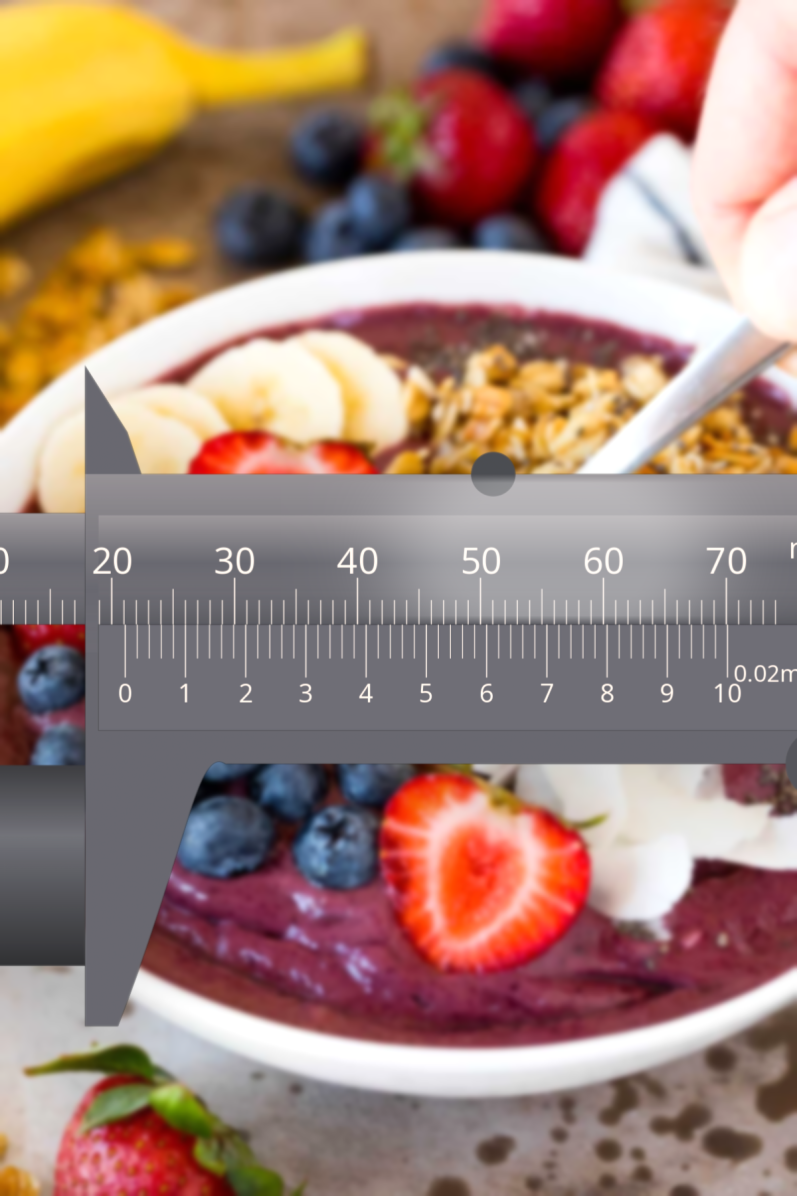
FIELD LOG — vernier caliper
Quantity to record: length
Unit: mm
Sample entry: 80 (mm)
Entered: 21.1 (mm)
